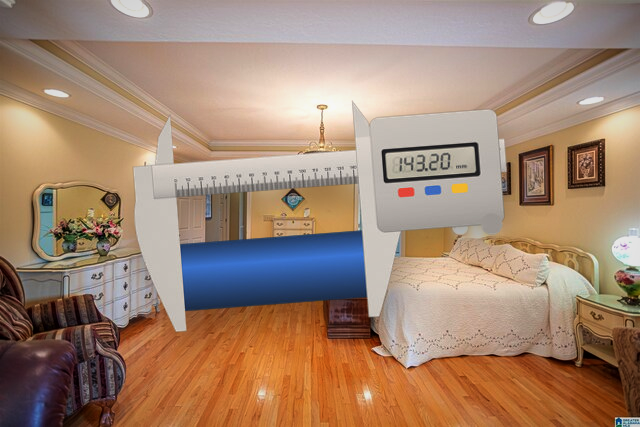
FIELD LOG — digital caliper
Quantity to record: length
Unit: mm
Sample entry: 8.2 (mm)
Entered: 143.20 (mm)
